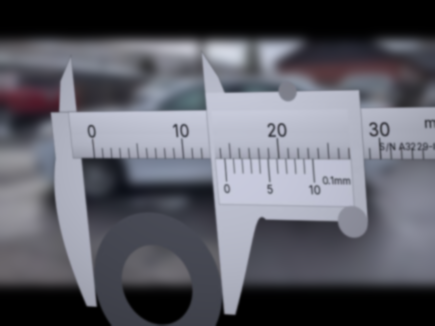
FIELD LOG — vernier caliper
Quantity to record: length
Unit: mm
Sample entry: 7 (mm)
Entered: 14.4 (mm)
